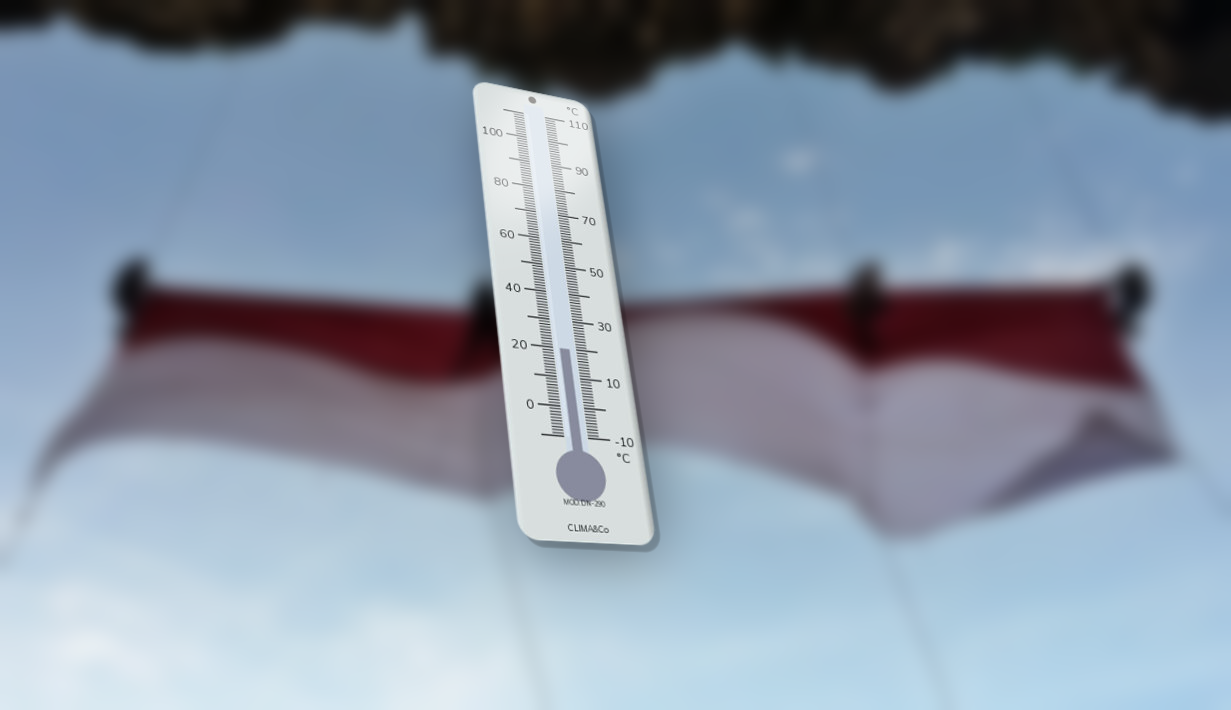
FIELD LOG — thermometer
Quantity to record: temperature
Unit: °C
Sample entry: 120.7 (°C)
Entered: 20 (°C)
